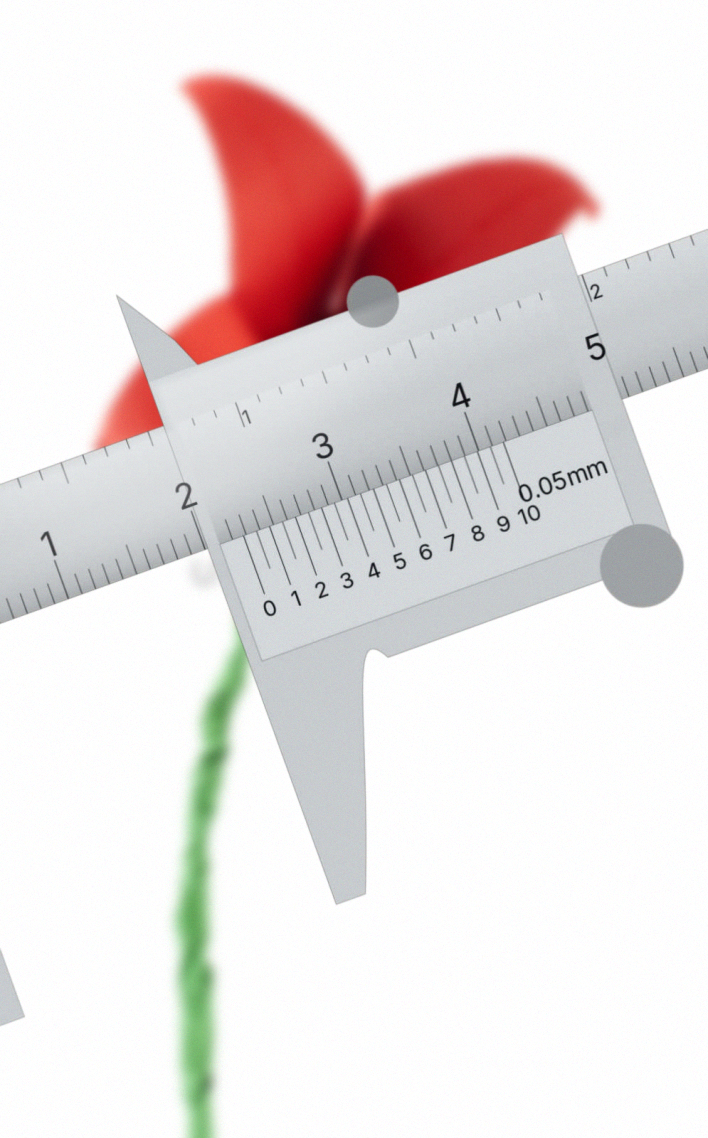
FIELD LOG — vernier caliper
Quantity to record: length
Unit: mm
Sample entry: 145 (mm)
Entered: 22.8 (mm)
